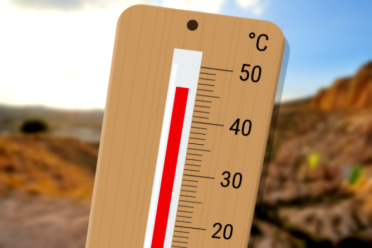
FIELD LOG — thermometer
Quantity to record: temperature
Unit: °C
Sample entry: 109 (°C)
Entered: 46 (°C)
